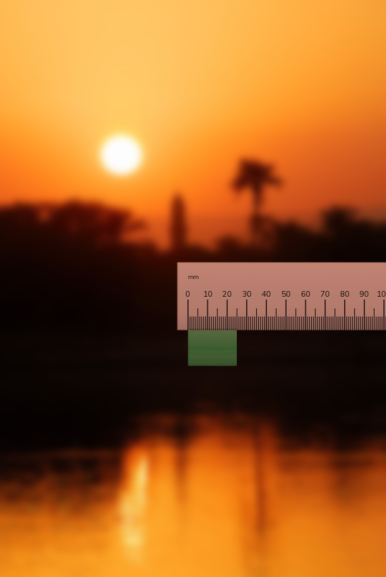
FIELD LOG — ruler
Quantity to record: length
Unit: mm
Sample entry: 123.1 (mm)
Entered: 25 (mm)
